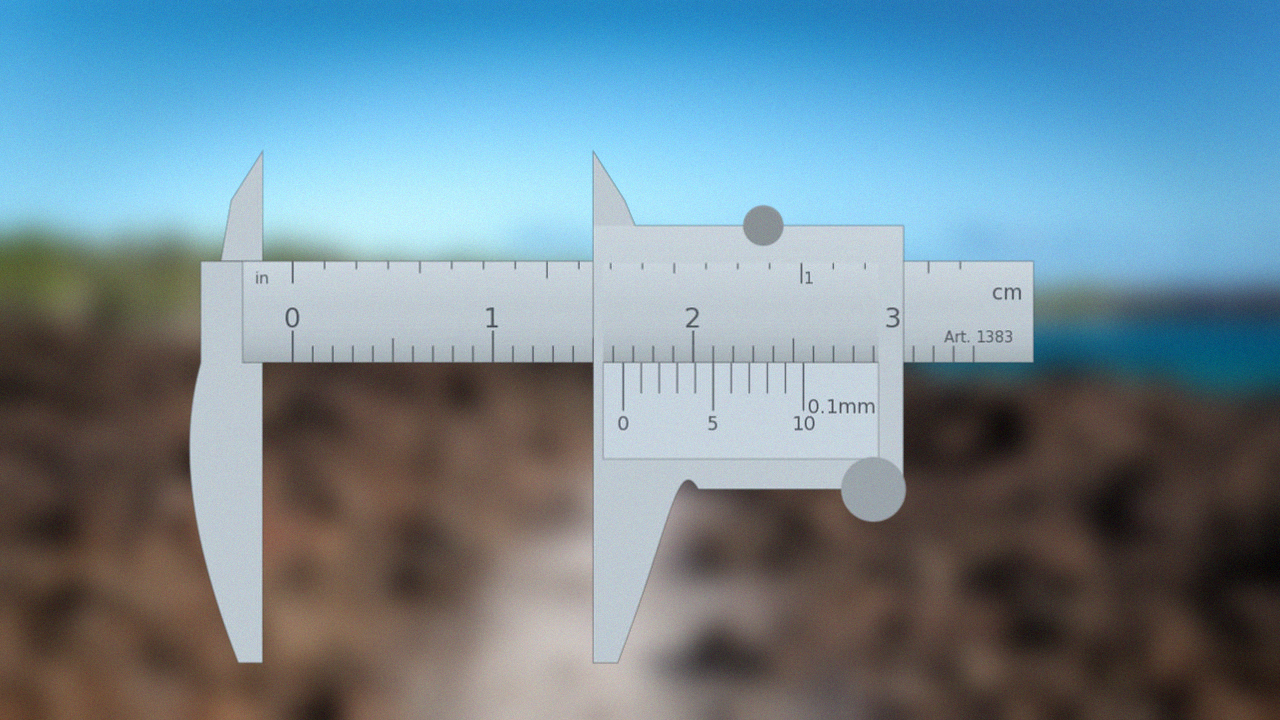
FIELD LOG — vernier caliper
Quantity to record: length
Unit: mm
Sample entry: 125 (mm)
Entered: 16.5 (mm)
